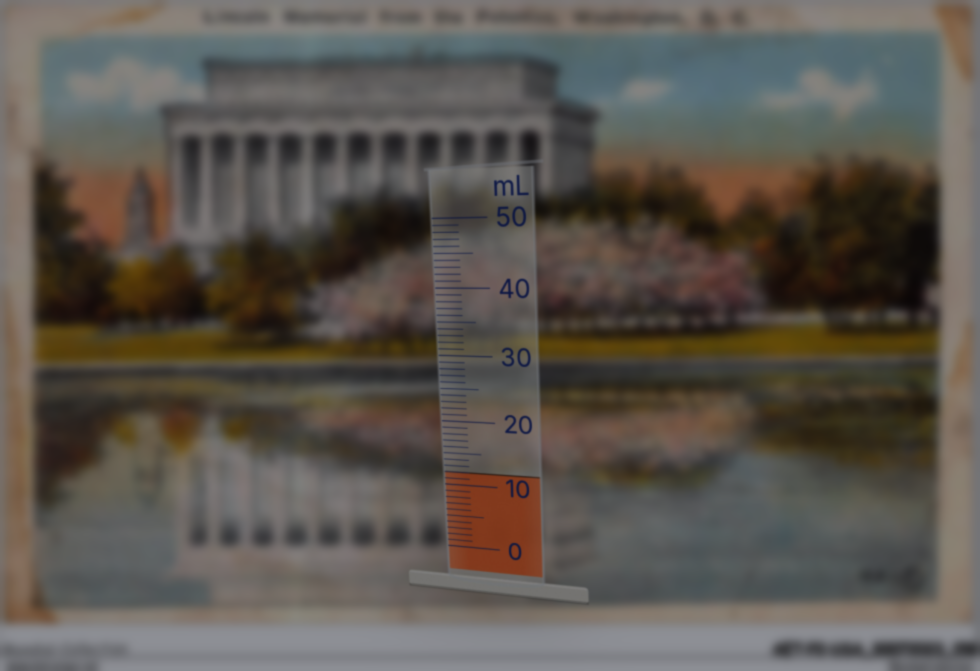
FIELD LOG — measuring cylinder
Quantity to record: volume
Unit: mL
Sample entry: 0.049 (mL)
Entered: 12 (mL)
